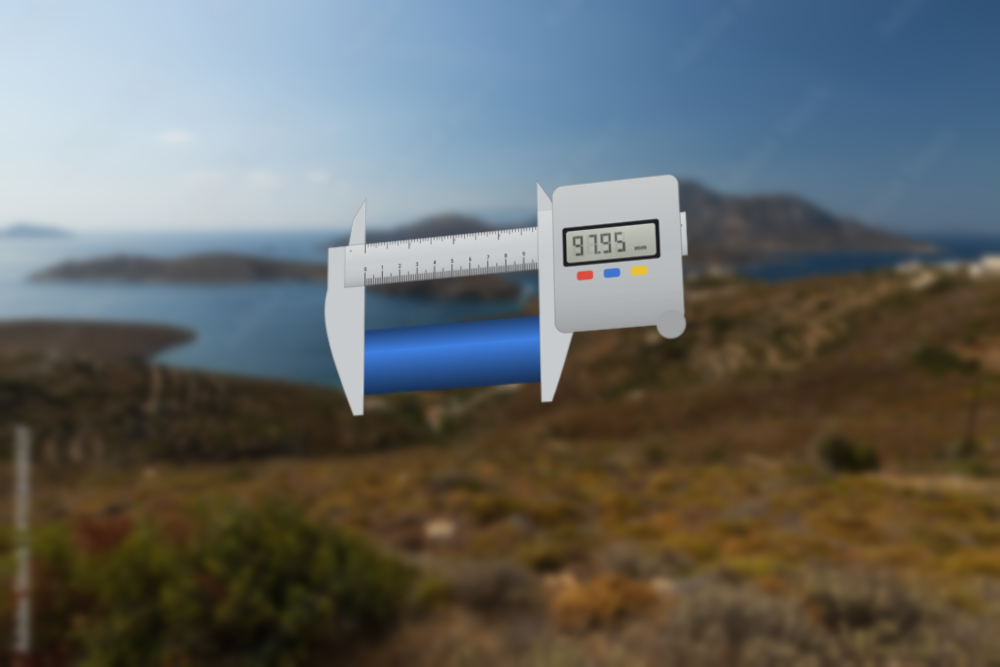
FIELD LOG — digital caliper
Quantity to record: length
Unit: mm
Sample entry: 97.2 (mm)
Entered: 97.95 (mm)
